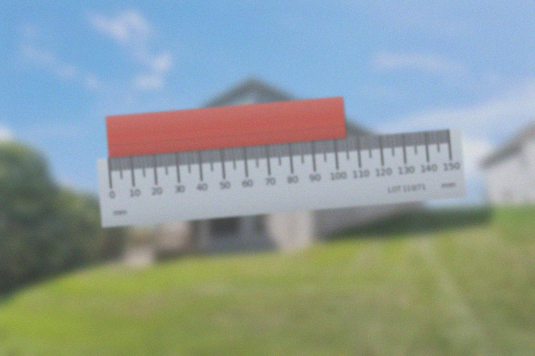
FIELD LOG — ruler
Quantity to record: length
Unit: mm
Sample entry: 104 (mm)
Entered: 105 (mm)
